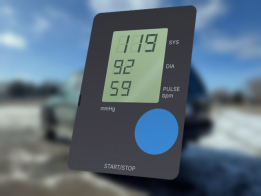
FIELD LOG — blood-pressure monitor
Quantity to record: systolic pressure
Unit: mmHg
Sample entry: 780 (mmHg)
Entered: 119 (mmHg)
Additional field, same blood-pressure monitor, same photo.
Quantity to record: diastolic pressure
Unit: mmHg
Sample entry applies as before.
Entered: 92 (mmHg)
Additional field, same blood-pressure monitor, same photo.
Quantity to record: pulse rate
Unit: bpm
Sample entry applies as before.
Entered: 59 (bpm)
